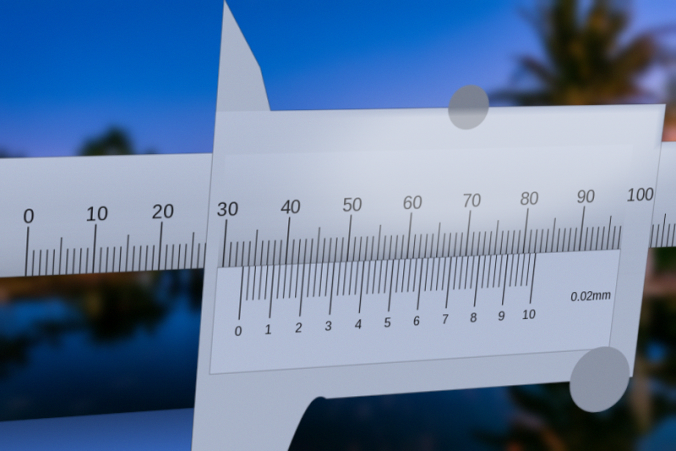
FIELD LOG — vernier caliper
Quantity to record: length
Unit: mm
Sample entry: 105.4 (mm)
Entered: 33.2 (mm)
